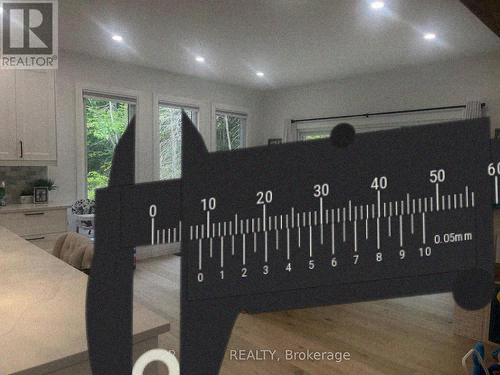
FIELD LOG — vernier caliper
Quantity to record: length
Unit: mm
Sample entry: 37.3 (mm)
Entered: 8.6 (mm)
